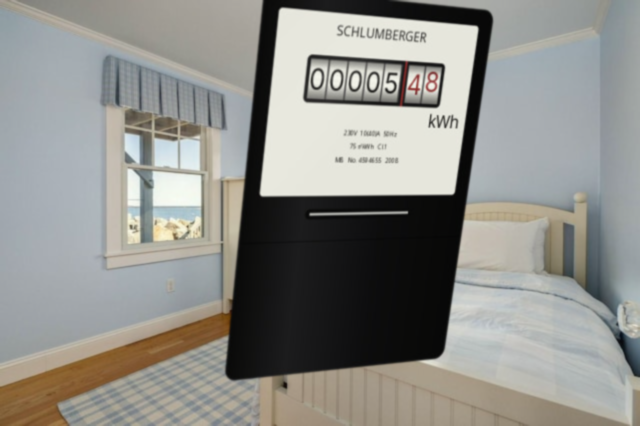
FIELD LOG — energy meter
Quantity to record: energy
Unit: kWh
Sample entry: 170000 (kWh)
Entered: 5.48 (kWh)
